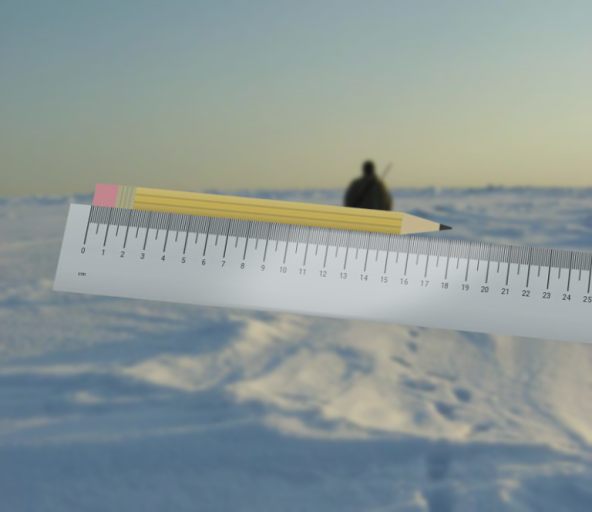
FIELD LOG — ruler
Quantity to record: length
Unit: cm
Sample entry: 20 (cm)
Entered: 18 (cm)
